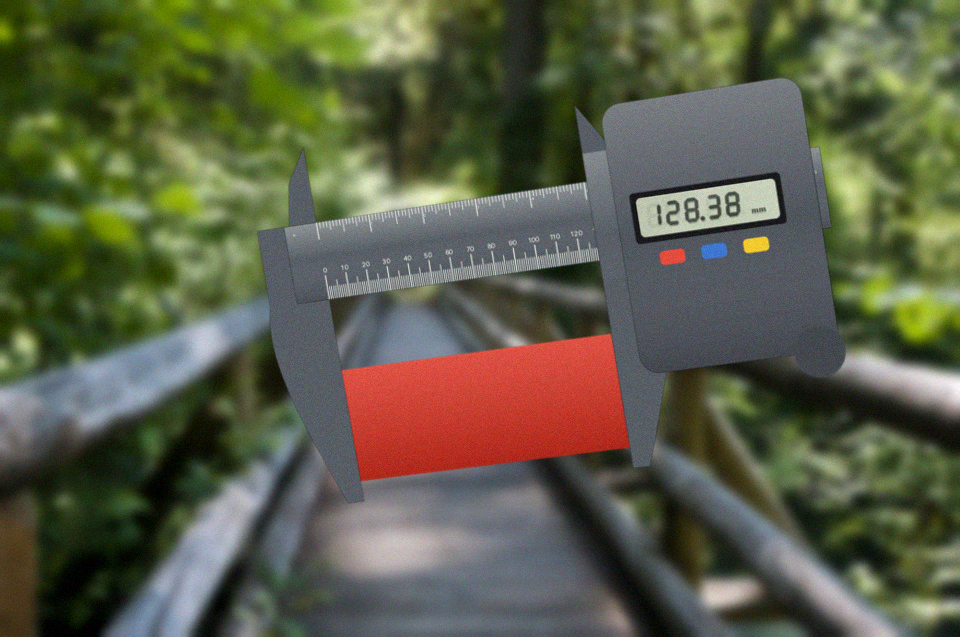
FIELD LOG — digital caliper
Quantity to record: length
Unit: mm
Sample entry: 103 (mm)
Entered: 128.38 (mm)
